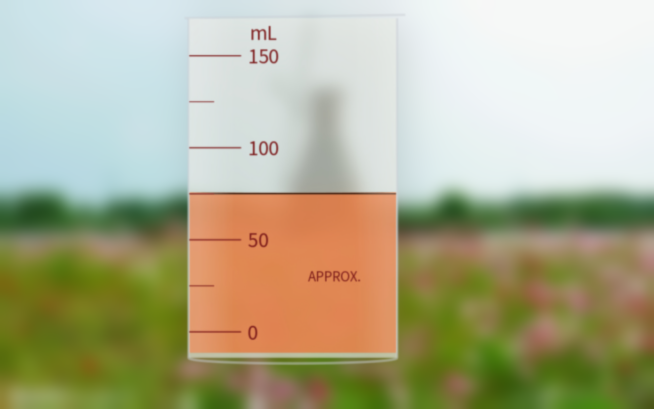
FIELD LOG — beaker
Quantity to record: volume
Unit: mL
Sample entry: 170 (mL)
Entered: 75 (mL)
